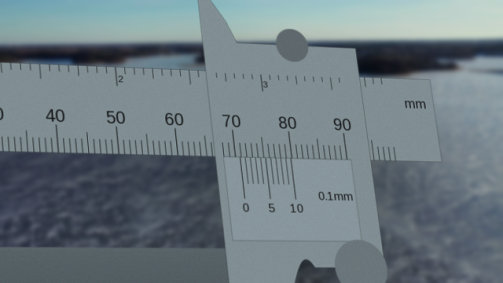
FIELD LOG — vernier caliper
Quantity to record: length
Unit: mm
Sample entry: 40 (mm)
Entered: 70.8 (mm)
